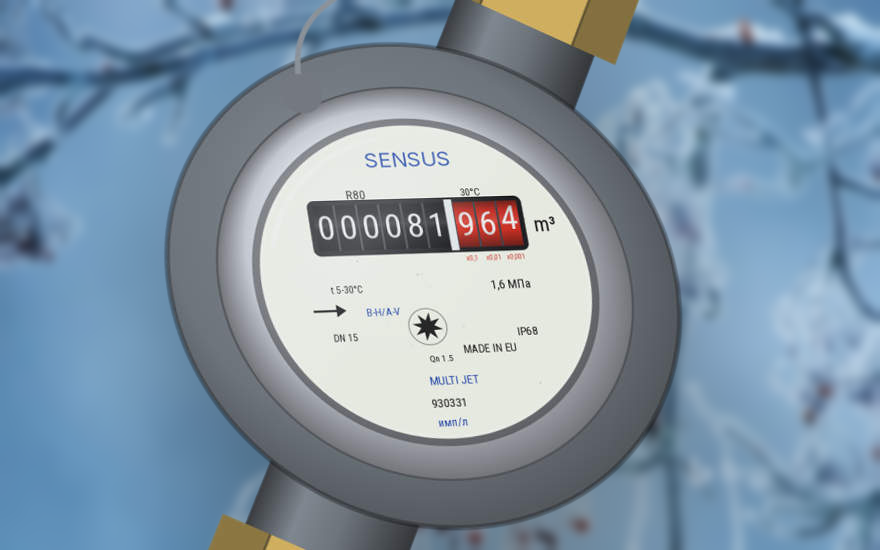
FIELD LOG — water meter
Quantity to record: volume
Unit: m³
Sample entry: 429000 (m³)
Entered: 81.964 (m³)
